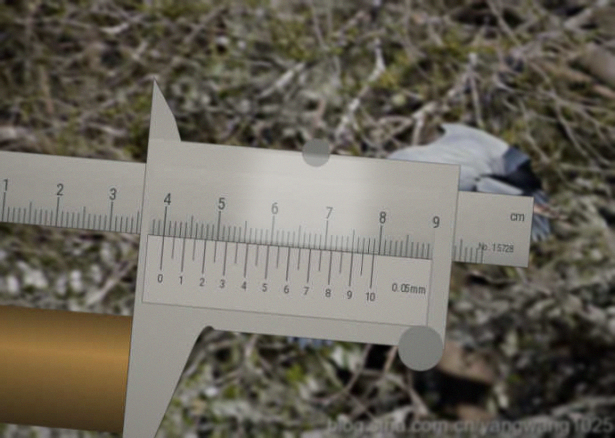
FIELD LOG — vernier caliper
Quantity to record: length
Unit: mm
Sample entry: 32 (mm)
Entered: 40.0 (mm)
